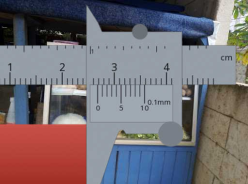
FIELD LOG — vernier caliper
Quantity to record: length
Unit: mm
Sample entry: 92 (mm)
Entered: 26.8 (mm)
